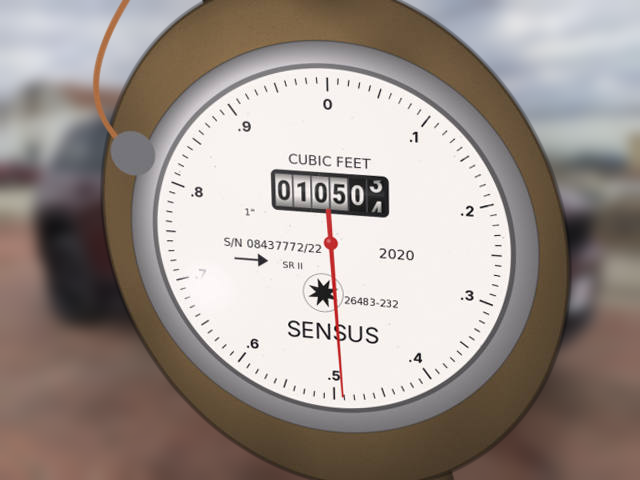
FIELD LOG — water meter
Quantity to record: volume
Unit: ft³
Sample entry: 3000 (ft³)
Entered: 10503.49 (ft³)
